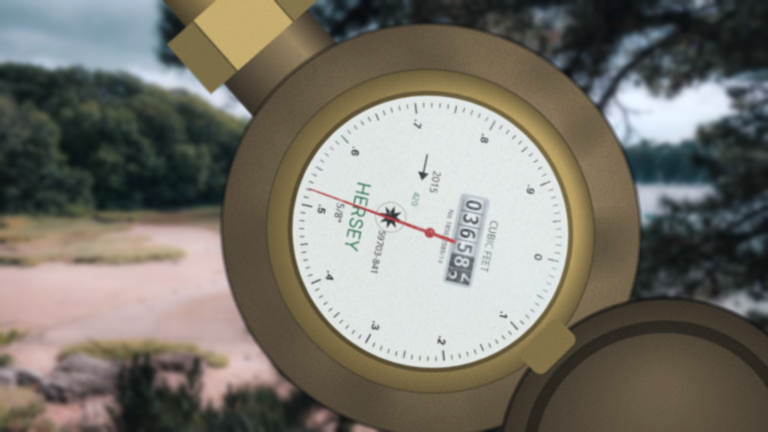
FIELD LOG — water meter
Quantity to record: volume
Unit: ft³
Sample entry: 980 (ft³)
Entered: 36582.52 (ft³)
